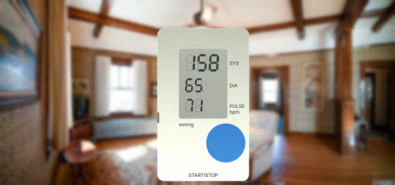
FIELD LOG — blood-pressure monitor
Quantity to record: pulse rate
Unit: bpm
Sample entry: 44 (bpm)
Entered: 71 (bpm)
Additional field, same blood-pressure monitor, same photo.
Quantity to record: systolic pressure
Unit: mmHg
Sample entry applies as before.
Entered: 158 (mmHg)
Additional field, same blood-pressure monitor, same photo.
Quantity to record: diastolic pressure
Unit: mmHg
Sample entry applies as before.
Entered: 65 (mmHg)
